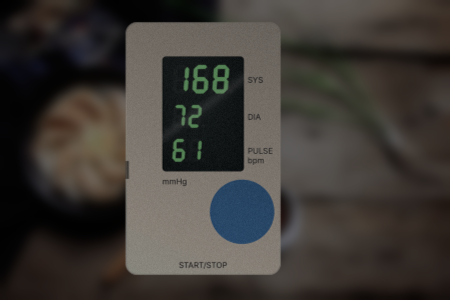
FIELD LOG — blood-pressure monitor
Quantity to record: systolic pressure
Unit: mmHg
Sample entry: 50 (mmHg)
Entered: 168 (mmHg)
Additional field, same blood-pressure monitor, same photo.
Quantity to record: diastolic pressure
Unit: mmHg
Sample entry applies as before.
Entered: 72 (mmHg)
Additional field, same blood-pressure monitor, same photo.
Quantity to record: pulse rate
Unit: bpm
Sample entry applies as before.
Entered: 61 (bpm)
